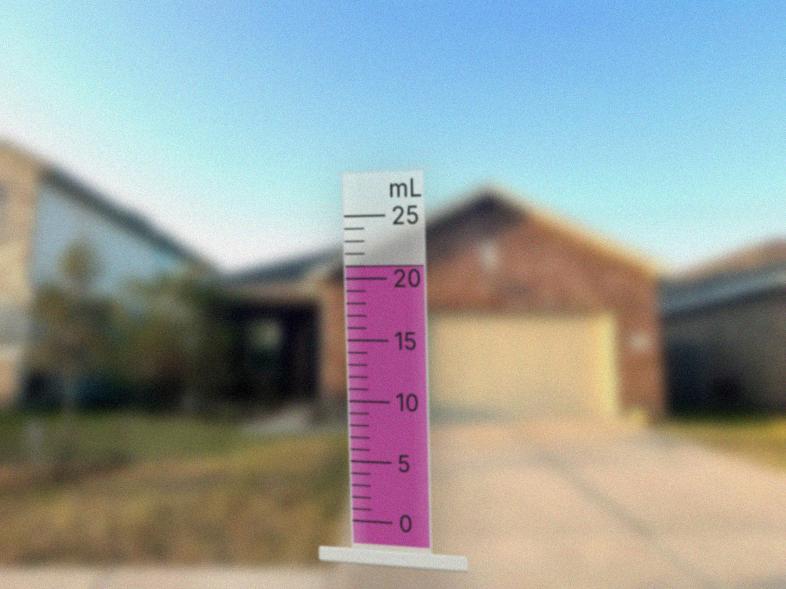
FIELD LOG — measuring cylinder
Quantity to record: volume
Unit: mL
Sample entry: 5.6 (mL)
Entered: 21 (mL)
